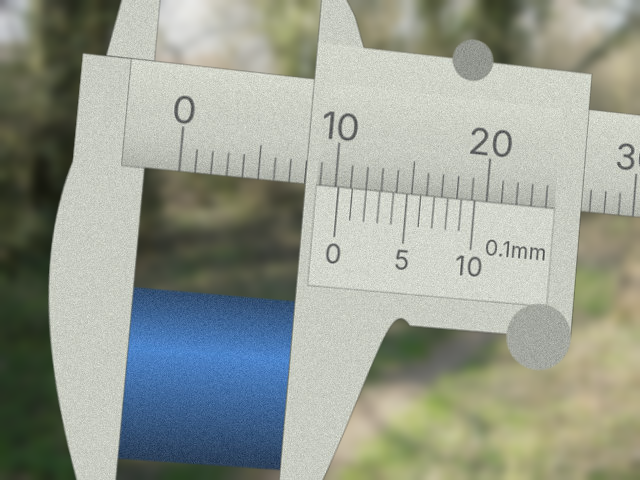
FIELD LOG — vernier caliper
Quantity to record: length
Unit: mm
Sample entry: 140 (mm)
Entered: 10.2 (mm)
